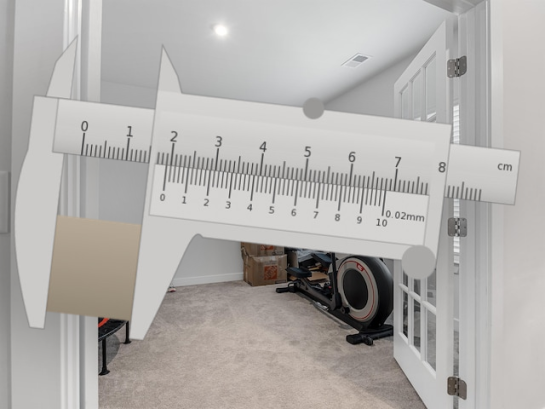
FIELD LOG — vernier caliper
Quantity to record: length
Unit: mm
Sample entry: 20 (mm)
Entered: 19.0 (mm)
